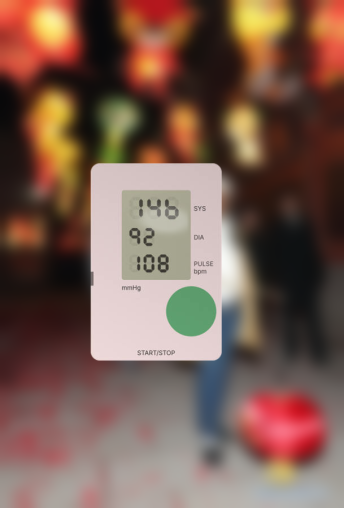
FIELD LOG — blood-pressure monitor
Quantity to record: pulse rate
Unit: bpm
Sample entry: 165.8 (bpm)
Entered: 108 (bpm)
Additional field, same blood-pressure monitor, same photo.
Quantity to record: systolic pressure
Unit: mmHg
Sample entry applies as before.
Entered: 146 (mmHg)
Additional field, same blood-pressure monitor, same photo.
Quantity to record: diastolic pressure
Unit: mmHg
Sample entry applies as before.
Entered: 92 (mmHg)
